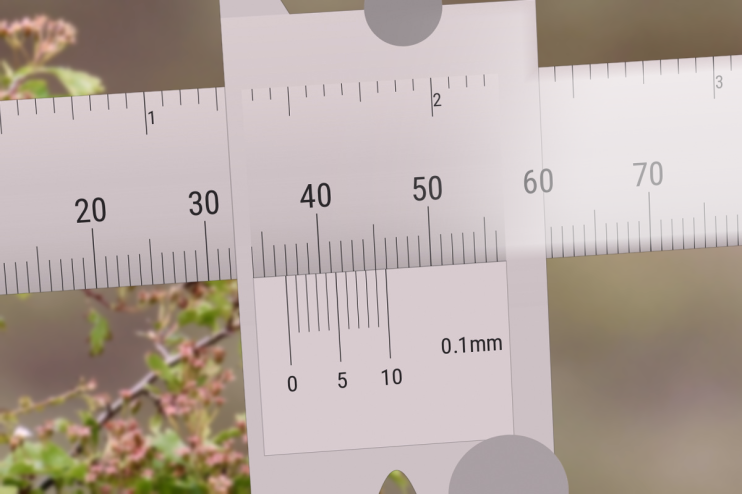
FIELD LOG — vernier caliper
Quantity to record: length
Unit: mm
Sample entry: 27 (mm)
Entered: 36.9 (mm)
